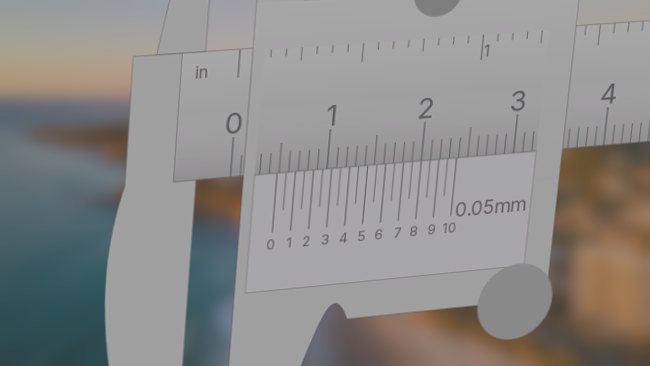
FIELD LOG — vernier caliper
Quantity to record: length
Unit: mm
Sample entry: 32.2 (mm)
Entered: 4.8 (mm)
